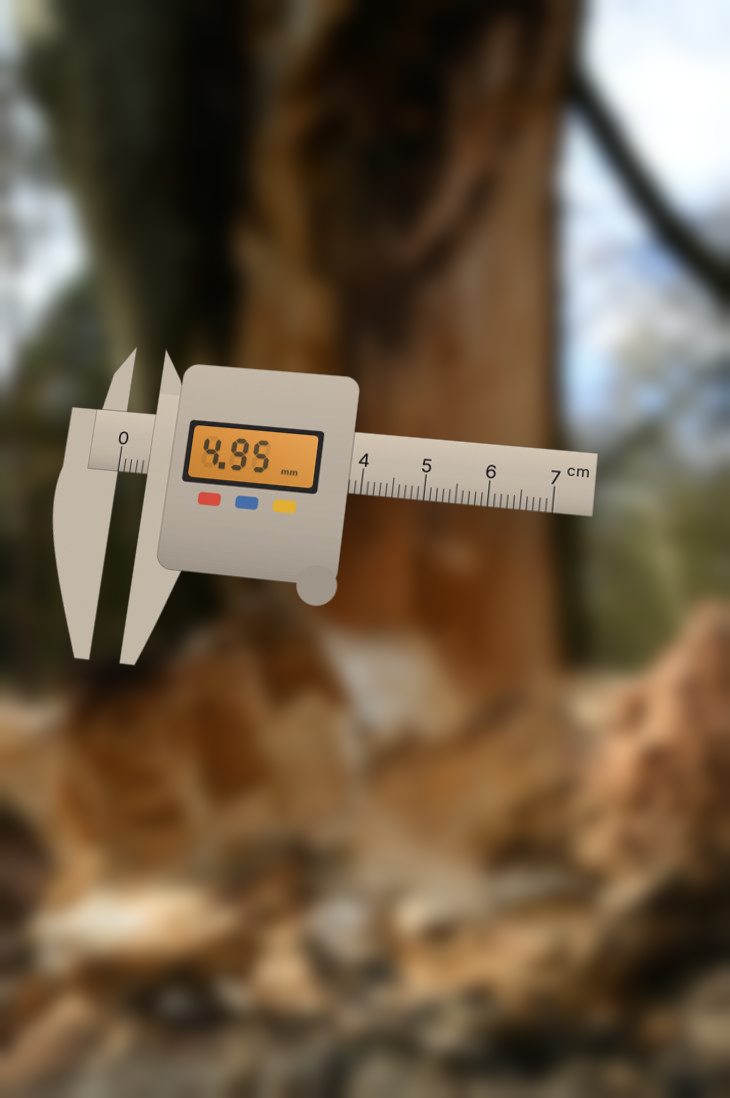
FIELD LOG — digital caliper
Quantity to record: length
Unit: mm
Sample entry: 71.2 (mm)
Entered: 4.95 (mm)
